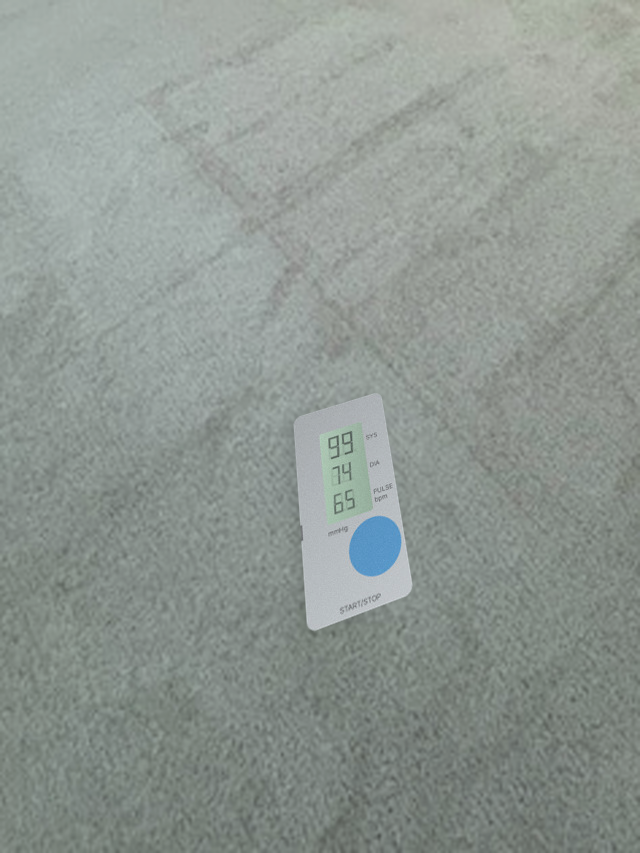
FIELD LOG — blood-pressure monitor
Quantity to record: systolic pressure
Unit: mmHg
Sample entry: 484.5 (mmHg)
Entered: 99 (mmHg)
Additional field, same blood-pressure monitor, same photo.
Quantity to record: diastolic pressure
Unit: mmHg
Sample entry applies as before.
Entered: 74 (mmHg)
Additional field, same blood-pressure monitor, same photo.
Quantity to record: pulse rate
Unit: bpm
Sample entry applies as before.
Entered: 65 (bpm)
